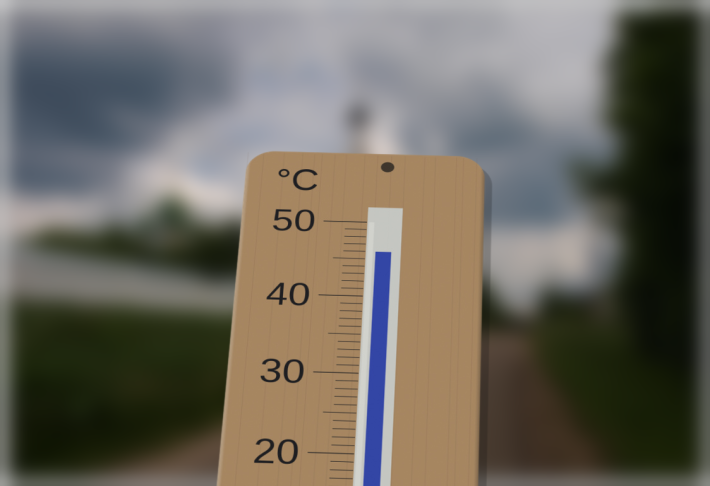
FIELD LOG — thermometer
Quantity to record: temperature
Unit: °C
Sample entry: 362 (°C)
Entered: 46 (°C)
